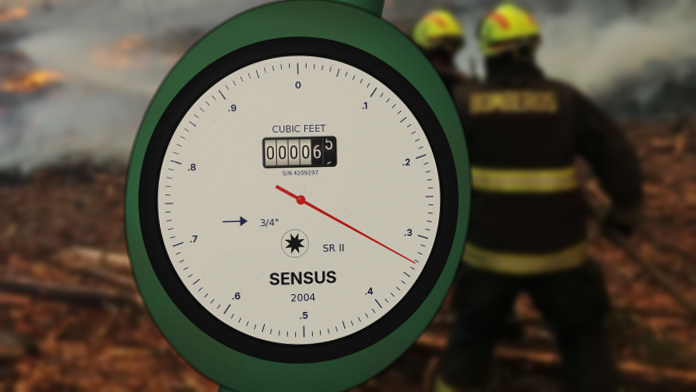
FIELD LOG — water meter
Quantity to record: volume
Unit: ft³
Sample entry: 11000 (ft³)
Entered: 65.33 (ft³)
